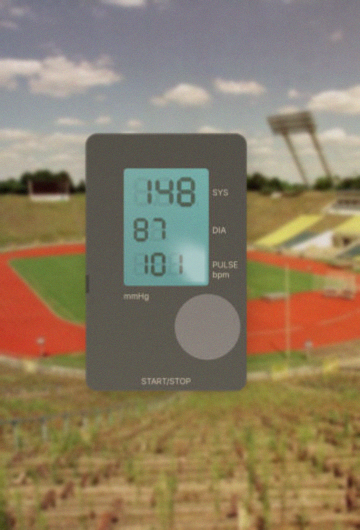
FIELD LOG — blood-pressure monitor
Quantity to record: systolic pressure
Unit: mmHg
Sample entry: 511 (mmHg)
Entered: 148 (mmHg)
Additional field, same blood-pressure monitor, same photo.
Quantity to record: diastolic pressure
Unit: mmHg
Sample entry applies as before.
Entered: 87 (mmHg)
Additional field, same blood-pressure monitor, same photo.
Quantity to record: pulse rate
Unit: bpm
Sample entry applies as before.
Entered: 101 (bpm)
